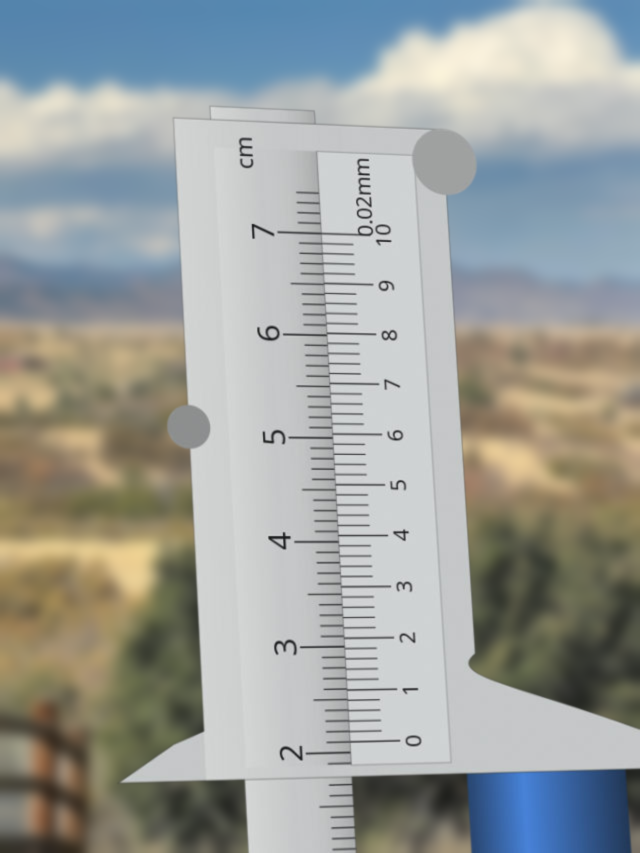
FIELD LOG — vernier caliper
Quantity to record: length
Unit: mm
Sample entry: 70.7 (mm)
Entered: 21.0 (mm)
